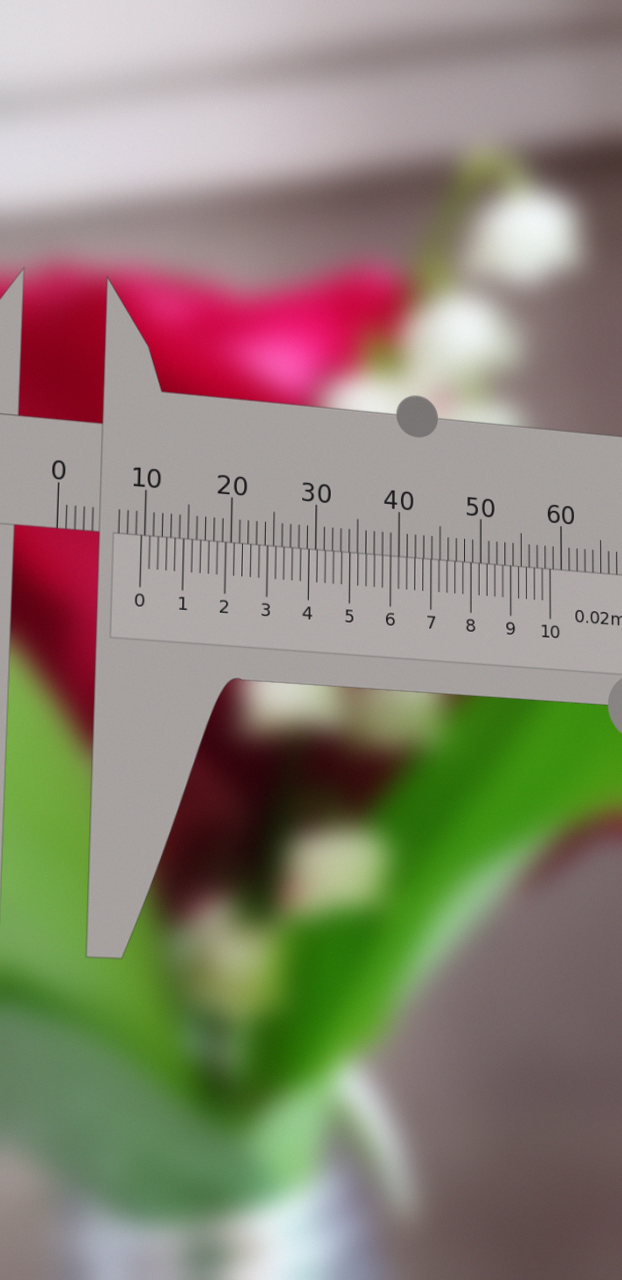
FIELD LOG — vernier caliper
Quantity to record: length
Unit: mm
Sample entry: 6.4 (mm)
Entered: 9.6 (mm)
